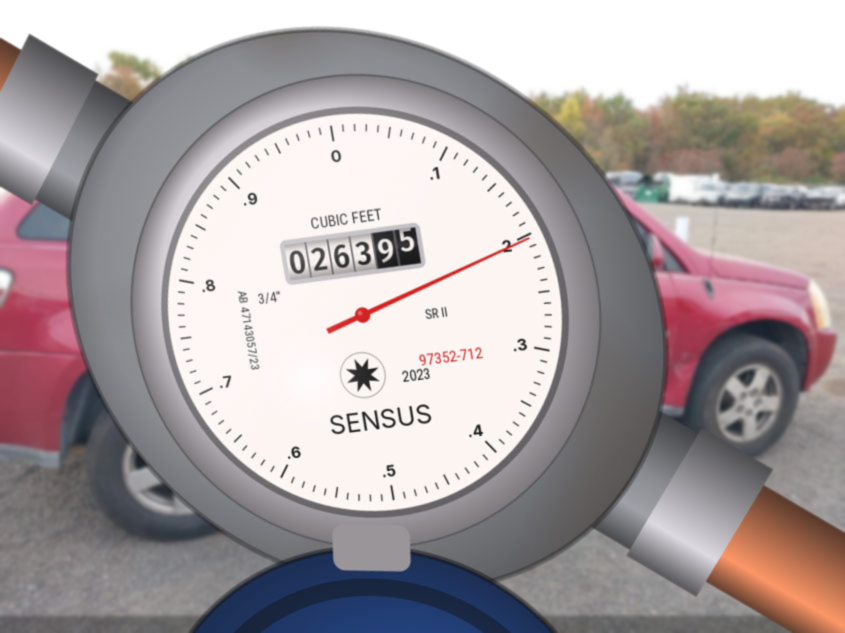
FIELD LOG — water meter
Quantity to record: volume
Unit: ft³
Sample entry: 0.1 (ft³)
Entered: 26395.20 (ft³)
